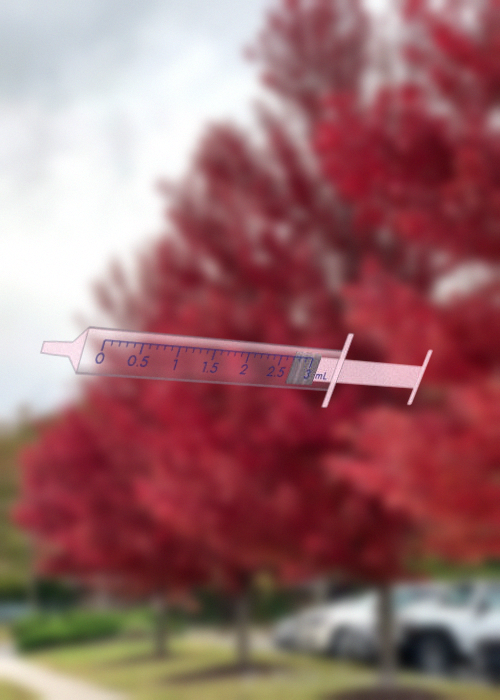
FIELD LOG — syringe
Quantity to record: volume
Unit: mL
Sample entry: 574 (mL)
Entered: 2.7 (mL)
